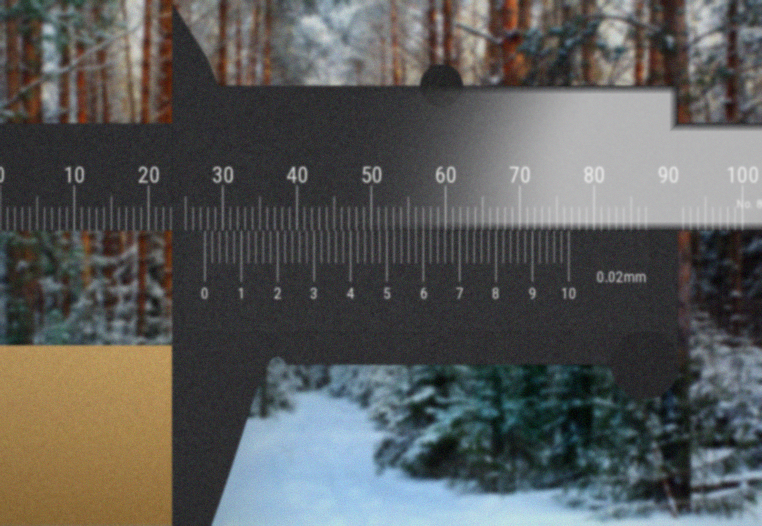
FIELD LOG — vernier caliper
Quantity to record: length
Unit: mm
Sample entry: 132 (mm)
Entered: 27.6 (mm)
